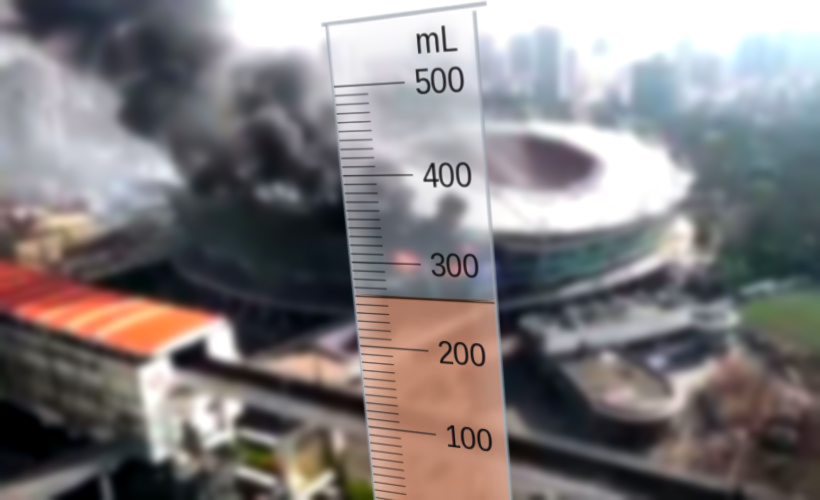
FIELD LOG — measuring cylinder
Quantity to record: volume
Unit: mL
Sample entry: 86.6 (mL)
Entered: 260 (mL)
